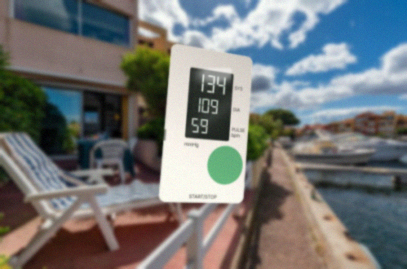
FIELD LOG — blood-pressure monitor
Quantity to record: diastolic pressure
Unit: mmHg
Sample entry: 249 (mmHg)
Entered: 109 (mmHg)
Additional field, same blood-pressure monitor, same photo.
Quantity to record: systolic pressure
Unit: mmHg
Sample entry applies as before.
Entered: 134 (mmHg)
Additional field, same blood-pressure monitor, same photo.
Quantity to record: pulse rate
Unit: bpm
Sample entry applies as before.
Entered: 59 (bpm)
